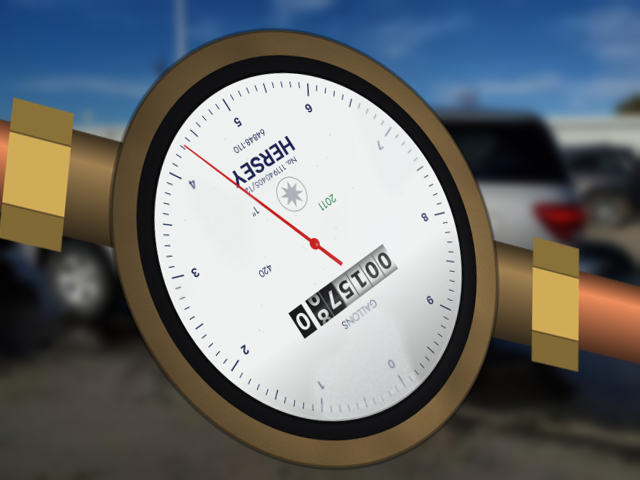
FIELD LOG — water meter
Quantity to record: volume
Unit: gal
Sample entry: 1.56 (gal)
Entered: 15784.3 (gal)
